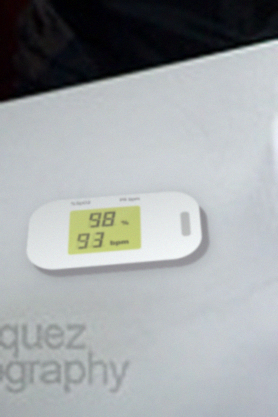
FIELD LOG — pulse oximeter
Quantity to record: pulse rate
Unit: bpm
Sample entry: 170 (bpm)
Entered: 93 (bpm)
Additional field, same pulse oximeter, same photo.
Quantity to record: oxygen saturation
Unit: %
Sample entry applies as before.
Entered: 98 (%)
